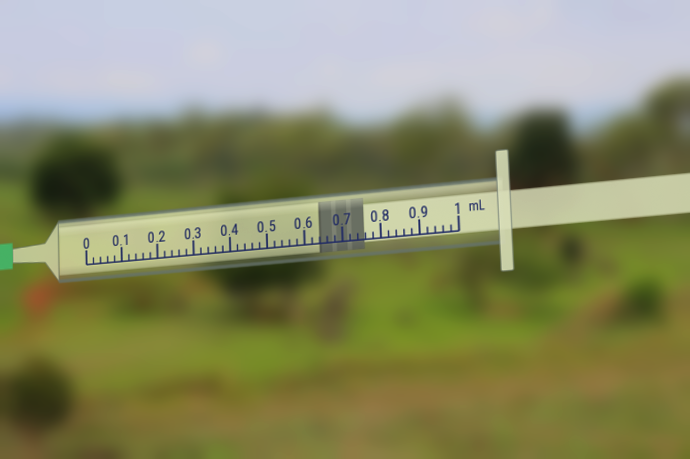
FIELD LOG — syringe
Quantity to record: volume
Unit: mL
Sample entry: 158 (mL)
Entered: 0.64 (mL)
